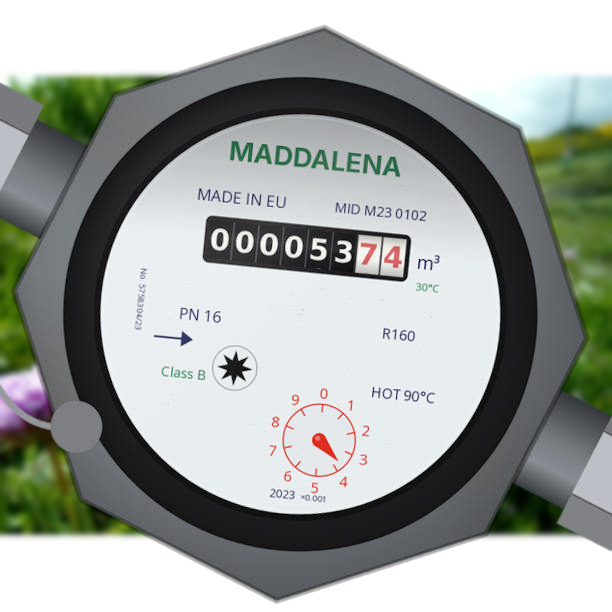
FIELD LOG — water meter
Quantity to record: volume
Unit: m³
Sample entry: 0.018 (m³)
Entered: 53.743 (m³)
